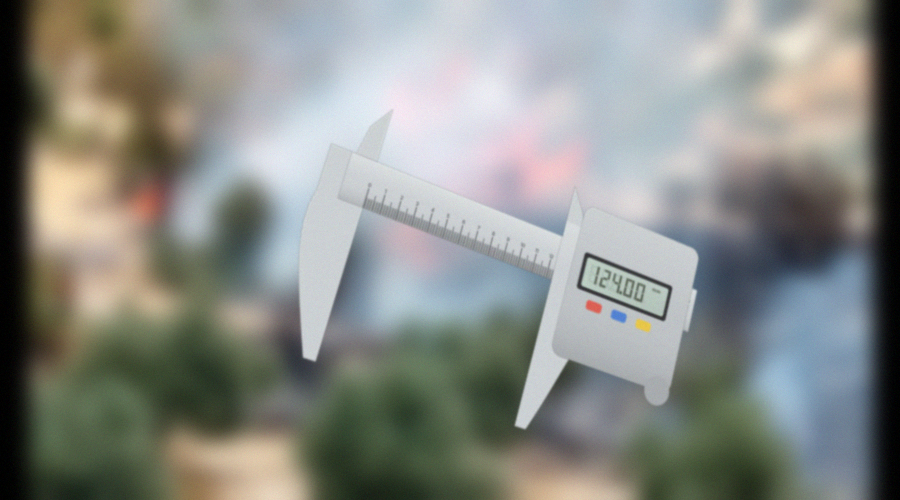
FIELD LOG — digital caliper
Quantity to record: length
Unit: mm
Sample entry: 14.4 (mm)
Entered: 124.00 (mm)
